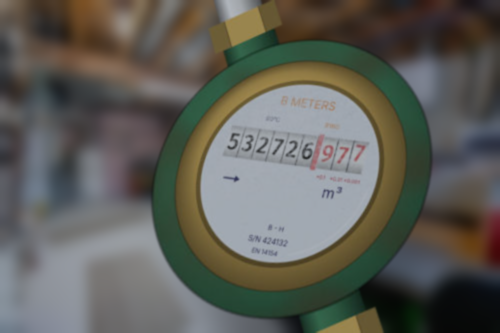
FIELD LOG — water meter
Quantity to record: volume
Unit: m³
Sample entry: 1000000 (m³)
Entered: 532726.977 (m³)
